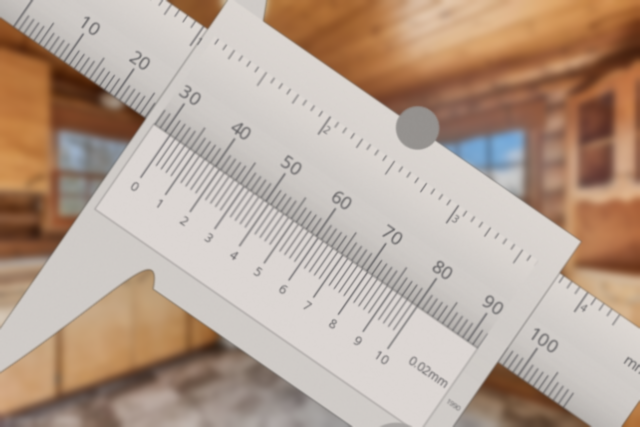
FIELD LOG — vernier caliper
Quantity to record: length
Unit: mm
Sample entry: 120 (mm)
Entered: 31.0 (mm)
